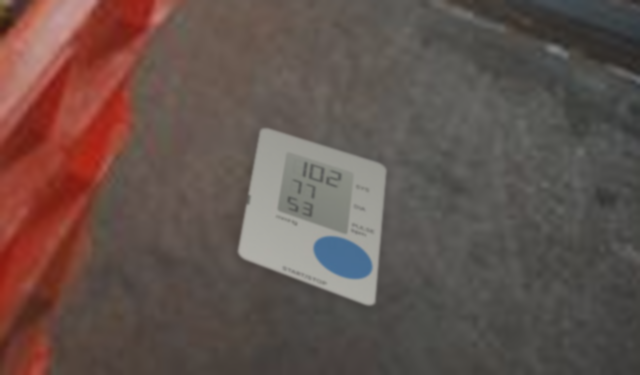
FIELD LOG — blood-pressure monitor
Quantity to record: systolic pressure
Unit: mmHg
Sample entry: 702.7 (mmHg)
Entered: 102 (mmHg)
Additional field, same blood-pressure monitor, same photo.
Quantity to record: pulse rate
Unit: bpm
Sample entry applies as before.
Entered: 53 (bpm)
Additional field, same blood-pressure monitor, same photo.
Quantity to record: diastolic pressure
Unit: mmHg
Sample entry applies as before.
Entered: 77 (mmHg)
